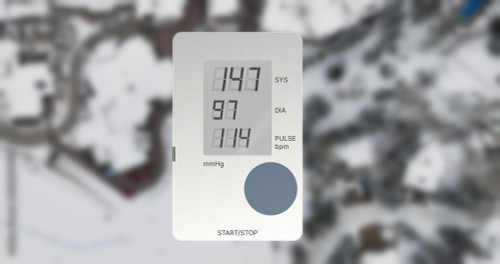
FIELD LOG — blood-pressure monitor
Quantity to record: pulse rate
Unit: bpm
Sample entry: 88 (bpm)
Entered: 114 (bpm)
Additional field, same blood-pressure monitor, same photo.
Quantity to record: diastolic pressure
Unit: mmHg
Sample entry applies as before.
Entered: 97 (mmHg)
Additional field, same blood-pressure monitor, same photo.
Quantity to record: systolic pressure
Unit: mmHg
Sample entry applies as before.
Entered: 147 (mmHg)
